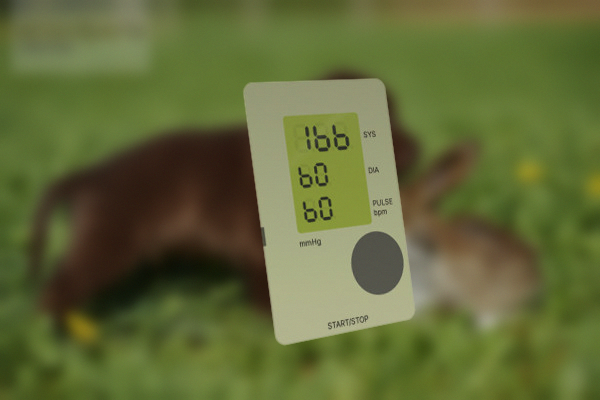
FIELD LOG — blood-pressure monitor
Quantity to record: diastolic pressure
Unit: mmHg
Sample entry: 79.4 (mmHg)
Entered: 60 (mmHg)
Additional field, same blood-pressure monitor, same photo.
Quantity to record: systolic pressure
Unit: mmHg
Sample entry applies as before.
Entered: 166 (mmHg)
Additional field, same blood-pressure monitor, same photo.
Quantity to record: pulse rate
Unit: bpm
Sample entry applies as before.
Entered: 60 (bpm)
